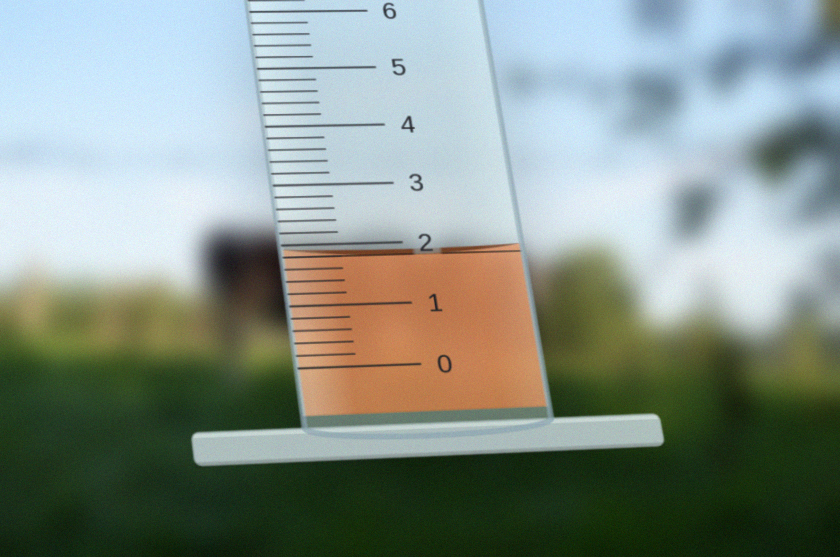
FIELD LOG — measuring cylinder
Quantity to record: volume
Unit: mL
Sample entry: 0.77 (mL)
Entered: 1.8 (mL)
